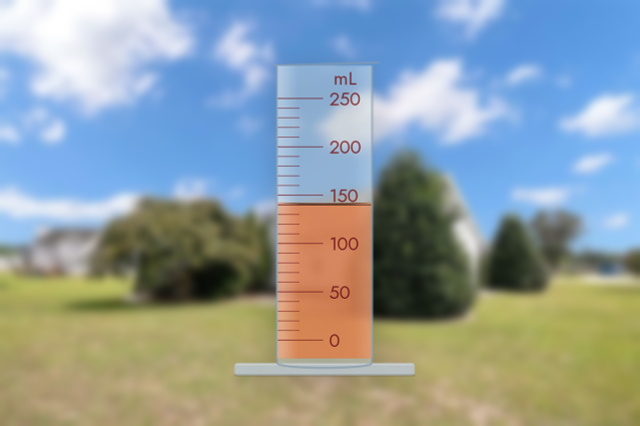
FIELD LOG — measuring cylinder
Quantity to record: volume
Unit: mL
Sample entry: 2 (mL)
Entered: 140 (mL)
